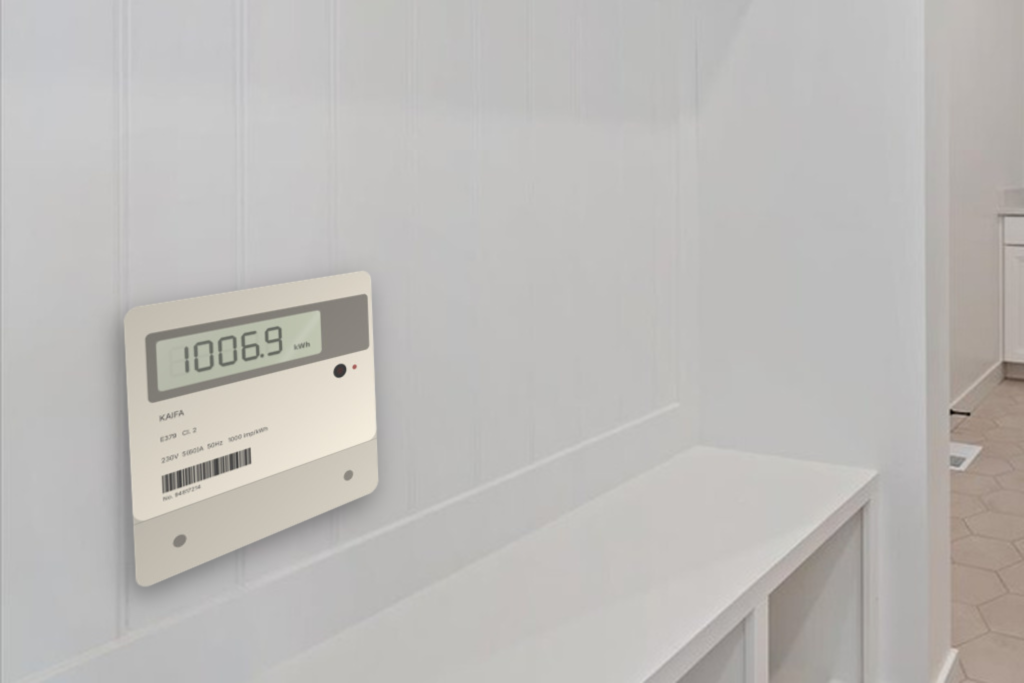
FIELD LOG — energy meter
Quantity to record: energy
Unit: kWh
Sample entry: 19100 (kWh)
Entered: 1006.9 (kWh)
